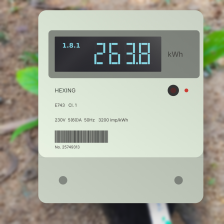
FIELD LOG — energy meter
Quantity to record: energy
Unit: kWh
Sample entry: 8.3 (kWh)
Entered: 263.8 (kWh)
